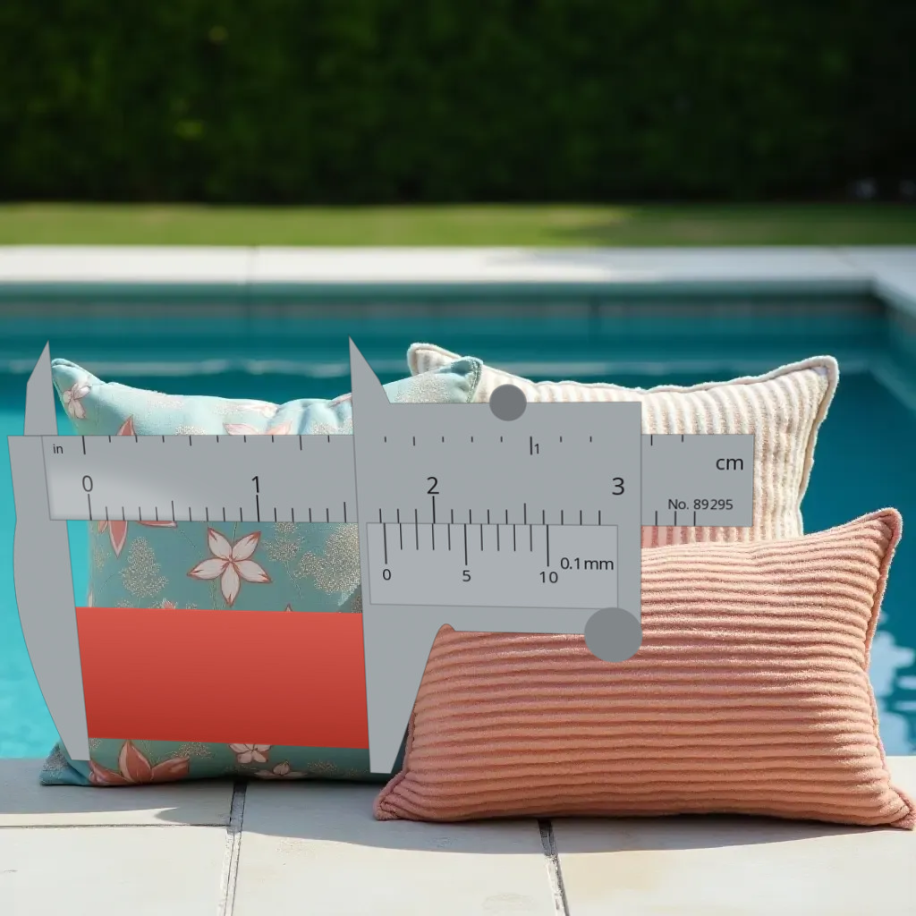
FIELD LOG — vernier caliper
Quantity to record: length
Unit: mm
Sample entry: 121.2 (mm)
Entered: 17.2 (mm)
